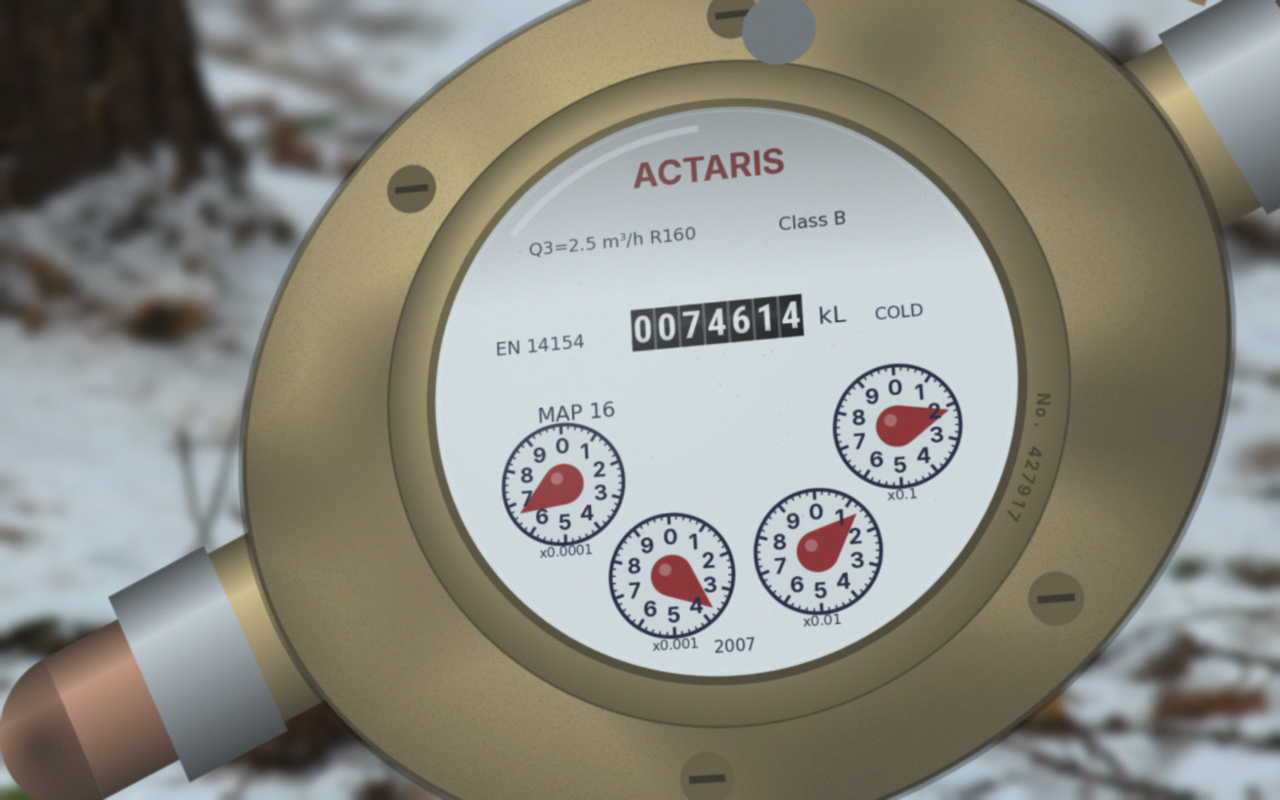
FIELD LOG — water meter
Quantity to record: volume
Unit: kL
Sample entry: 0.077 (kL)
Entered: 74614.2136 (kL)
